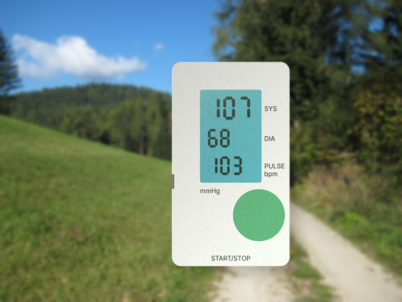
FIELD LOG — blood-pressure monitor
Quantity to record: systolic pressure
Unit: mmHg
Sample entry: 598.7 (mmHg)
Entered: 107 (mmHg)
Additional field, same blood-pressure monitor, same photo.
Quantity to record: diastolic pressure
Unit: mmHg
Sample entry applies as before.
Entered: 68 (mmHg)
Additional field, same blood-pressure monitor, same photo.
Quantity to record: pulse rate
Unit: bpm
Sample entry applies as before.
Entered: 103 (bpm)
